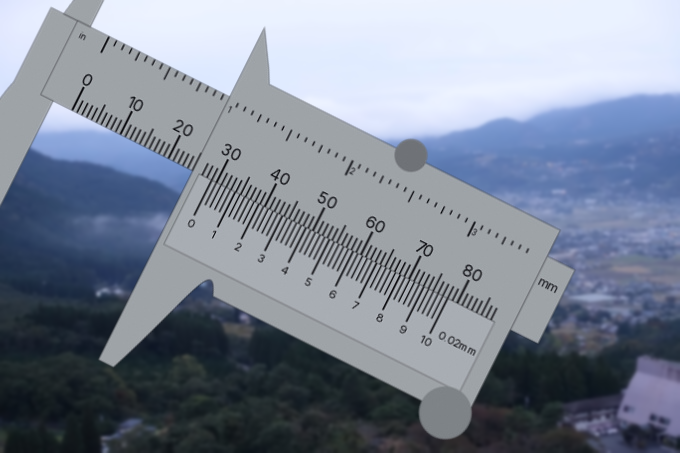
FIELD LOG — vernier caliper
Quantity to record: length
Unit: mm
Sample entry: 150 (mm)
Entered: 29.0 (mm)
